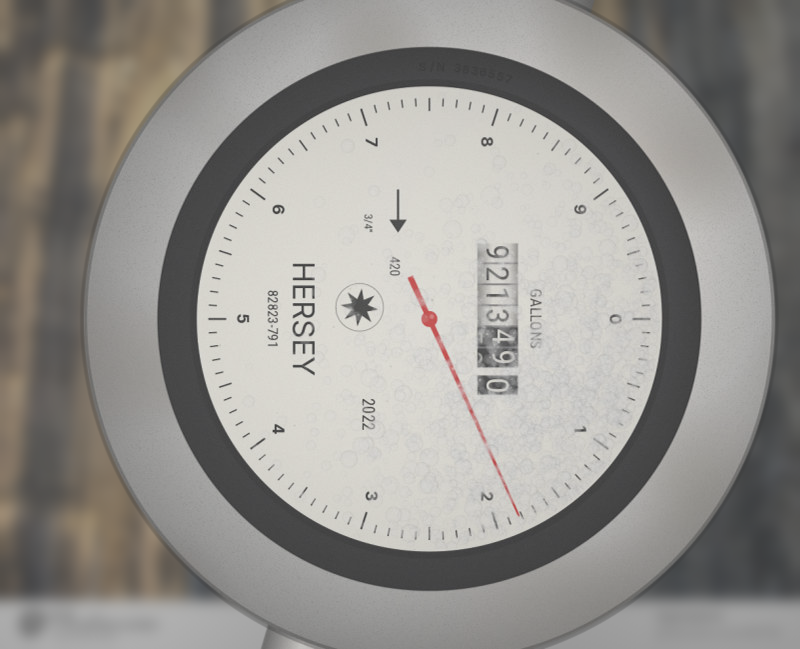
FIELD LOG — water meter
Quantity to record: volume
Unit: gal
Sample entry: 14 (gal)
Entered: 9213491.8 (gal)
